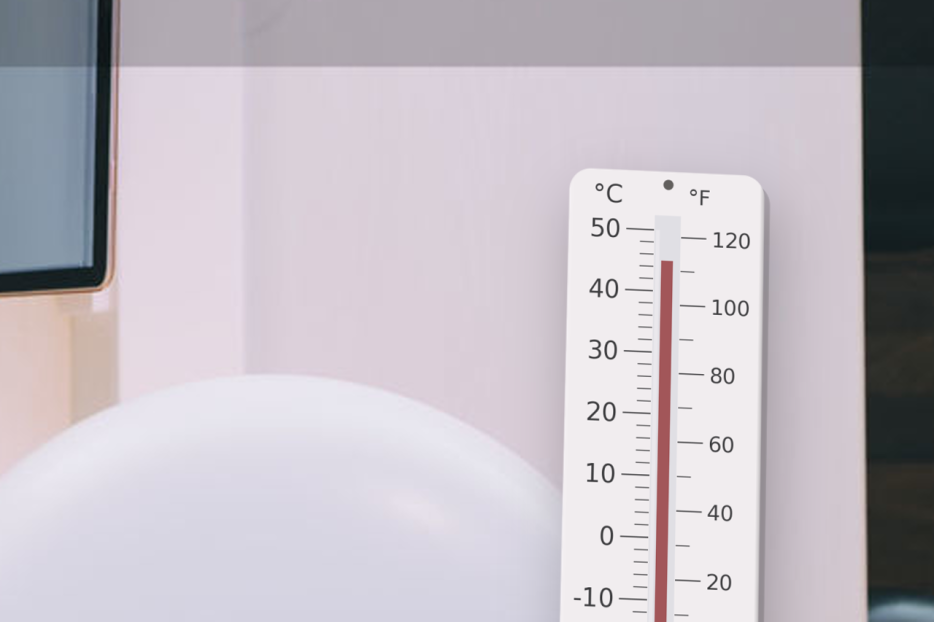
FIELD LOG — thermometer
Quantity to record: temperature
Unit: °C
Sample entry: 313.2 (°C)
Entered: 45 (°C)
